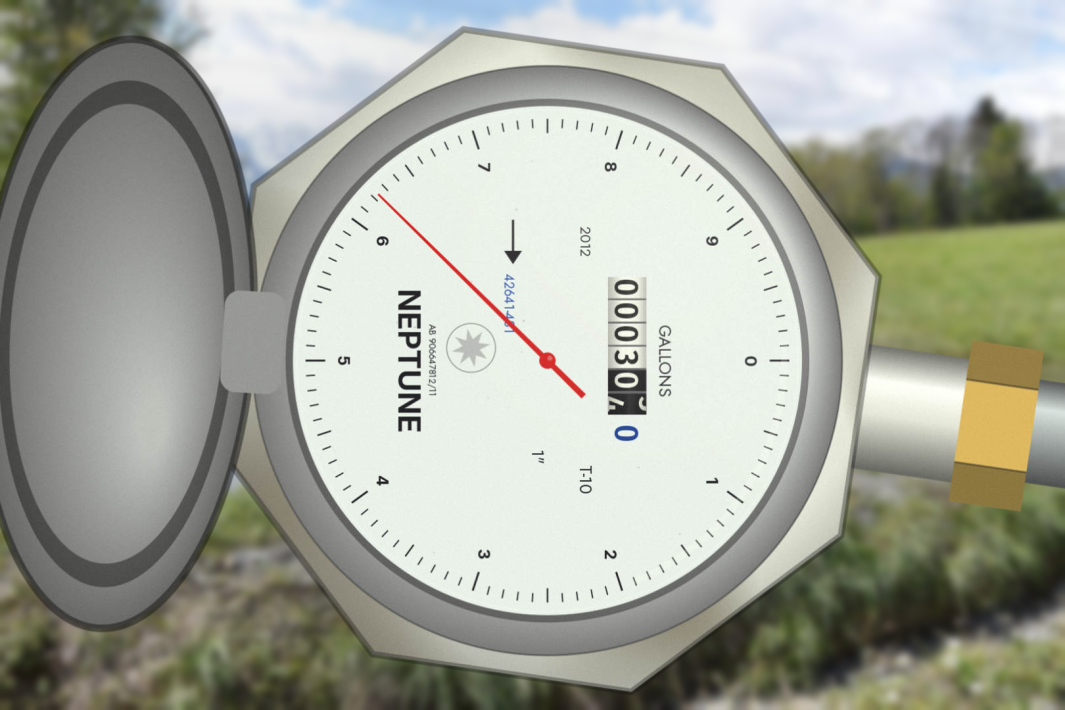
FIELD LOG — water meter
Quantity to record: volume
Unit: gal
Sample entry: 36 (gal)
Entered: 3036.2 (gal)
